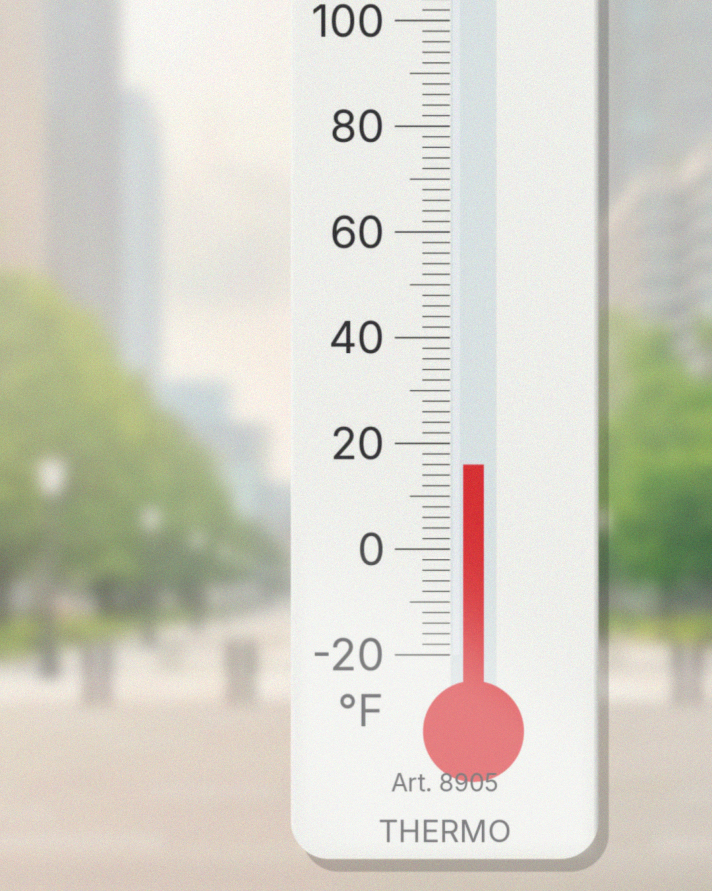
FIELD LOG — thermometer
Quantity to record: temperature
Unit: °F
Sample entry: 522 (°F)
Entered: 16 (°F)
